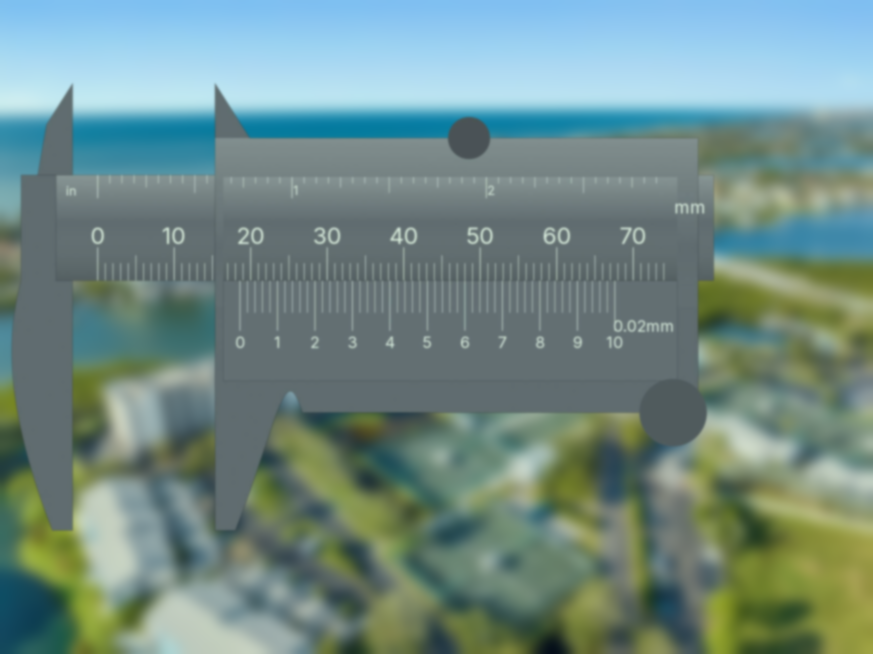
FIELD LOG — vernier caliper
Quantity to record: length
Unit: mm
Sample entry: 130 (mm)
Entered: 18.6 (mm)
